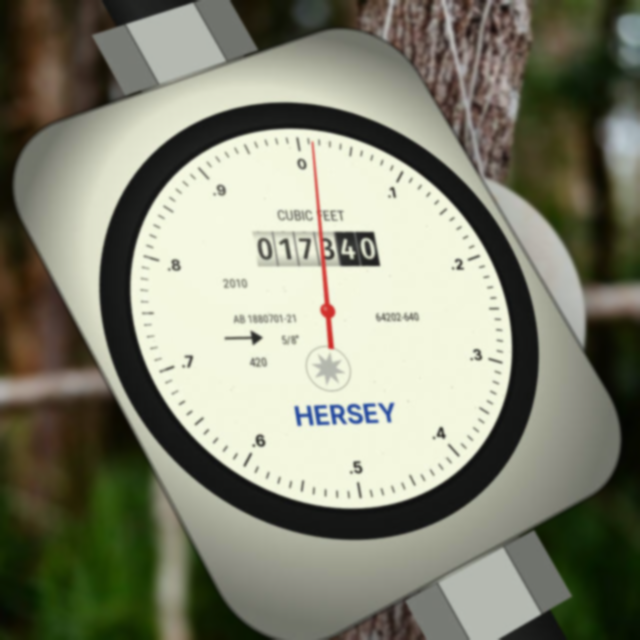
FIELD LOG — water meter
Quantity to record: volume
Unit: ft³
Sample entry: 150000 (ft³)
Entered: 17340.01 (ft³)
